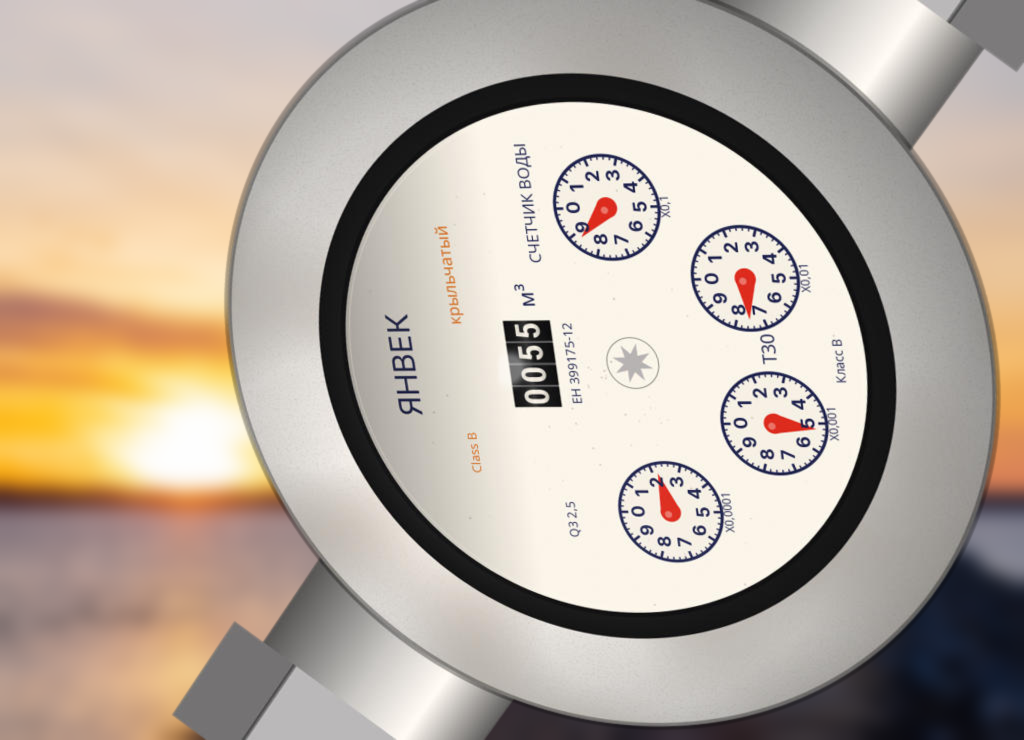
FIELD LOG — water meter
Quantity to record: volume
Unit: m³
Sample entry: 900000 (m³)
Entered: 55.8752 (m³)
